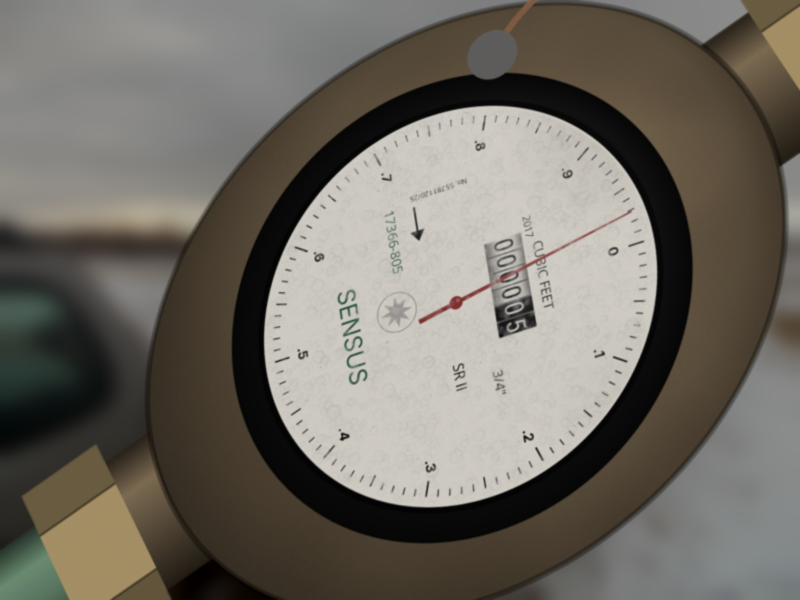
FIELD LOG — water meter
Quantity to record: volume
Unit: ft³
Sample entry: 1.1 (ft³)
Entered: 4.97 (ft³)
